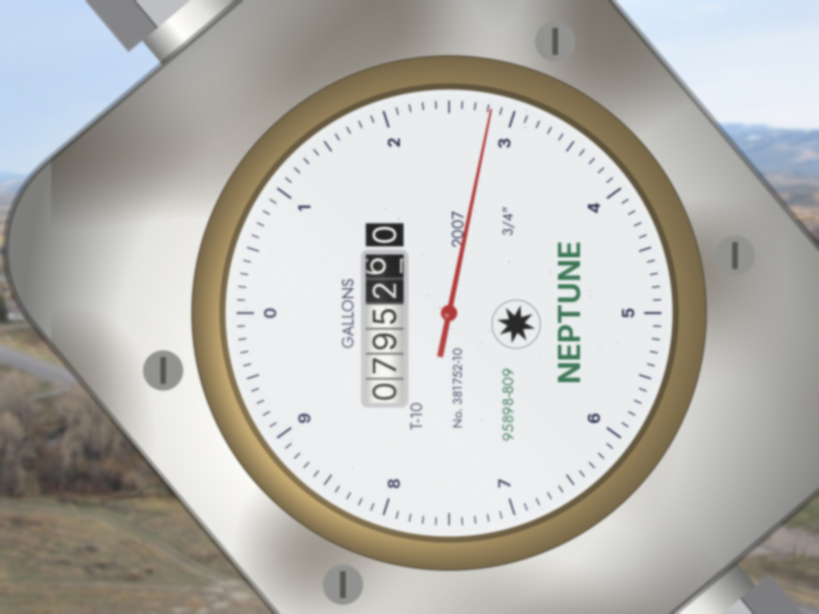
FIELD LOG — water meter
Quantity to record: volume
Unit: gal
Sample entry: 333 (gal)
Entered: 795262.8 (gal)
